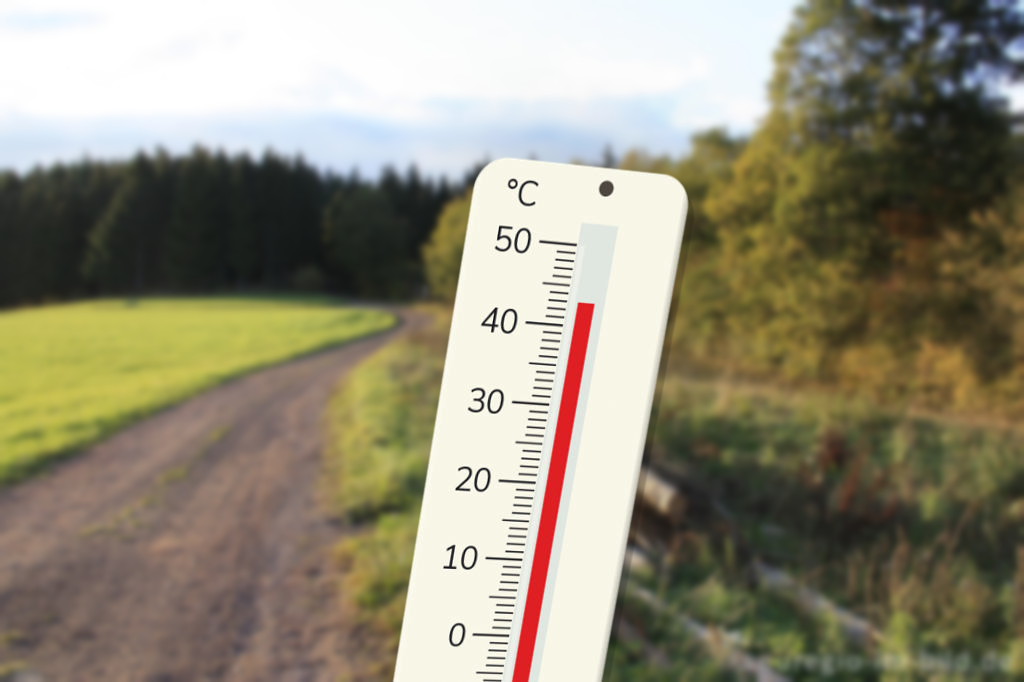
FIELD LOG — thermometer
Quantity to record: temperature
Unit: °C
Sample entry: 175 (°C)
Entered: 43 (°C)
